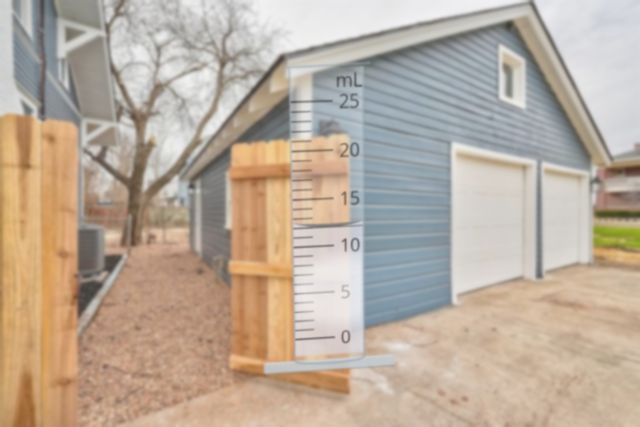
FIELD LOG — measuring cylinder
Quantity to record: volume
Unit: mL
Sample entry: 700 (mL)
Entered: 12 (mL)
